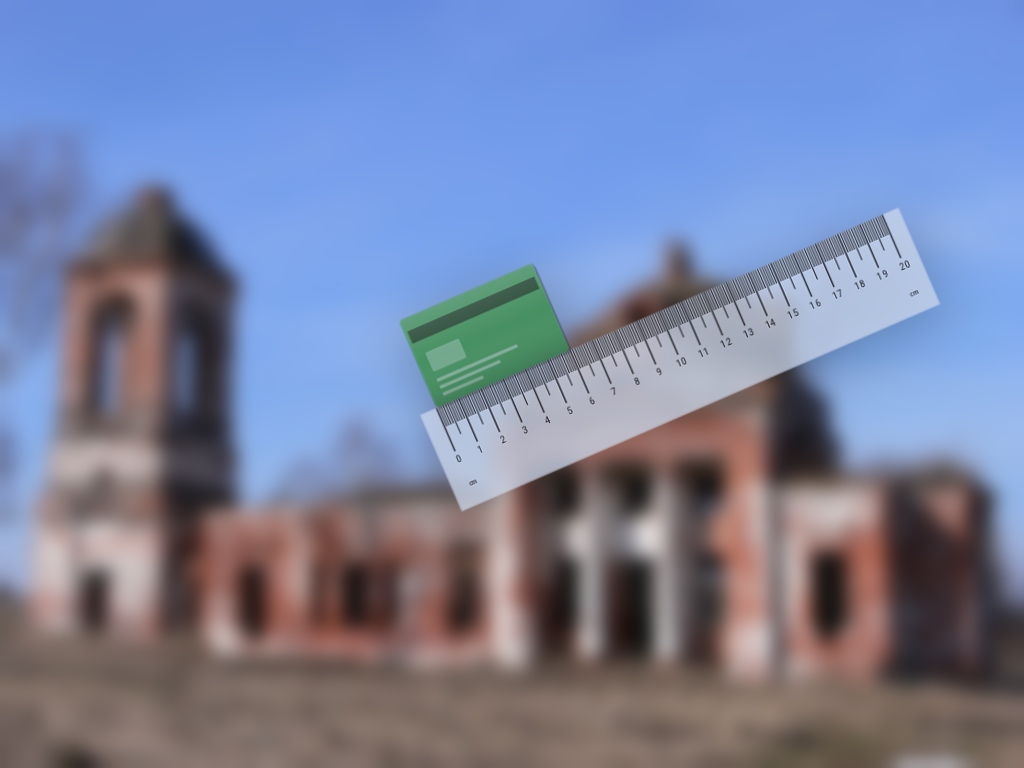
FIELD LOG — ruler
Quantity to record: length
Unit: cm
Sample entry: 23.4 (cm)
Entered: 6 (cm)
